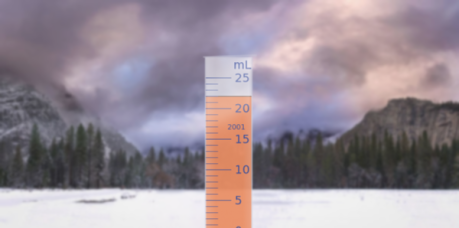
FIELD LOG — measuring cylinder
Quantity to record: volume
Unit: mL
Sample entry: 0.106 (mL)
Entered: 22 (mL)
